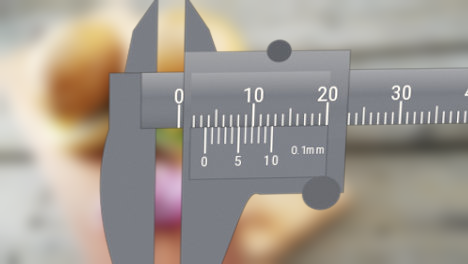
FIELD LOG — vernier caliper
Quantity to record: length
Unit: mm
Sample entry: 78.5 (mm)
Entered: 3.6 (mm)
